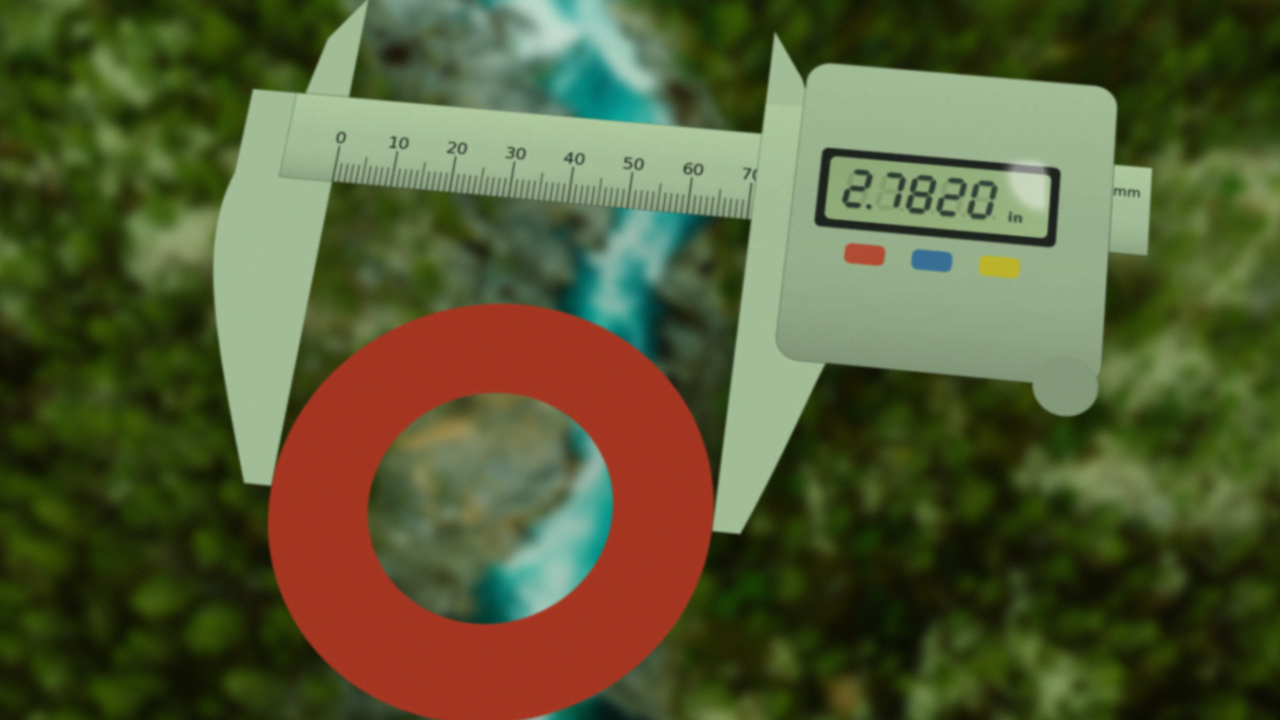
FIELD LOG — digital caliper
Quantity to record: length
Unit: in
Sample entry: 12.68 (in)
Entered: 2.7820 (in)
